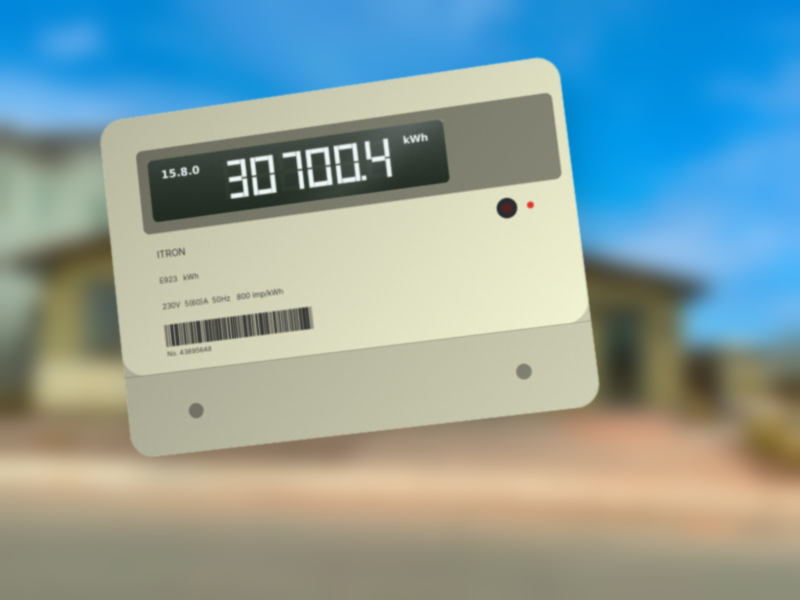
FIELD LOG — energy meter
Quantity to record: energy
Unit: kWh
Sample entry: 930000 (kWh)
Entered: 30700.4 (kWh)
